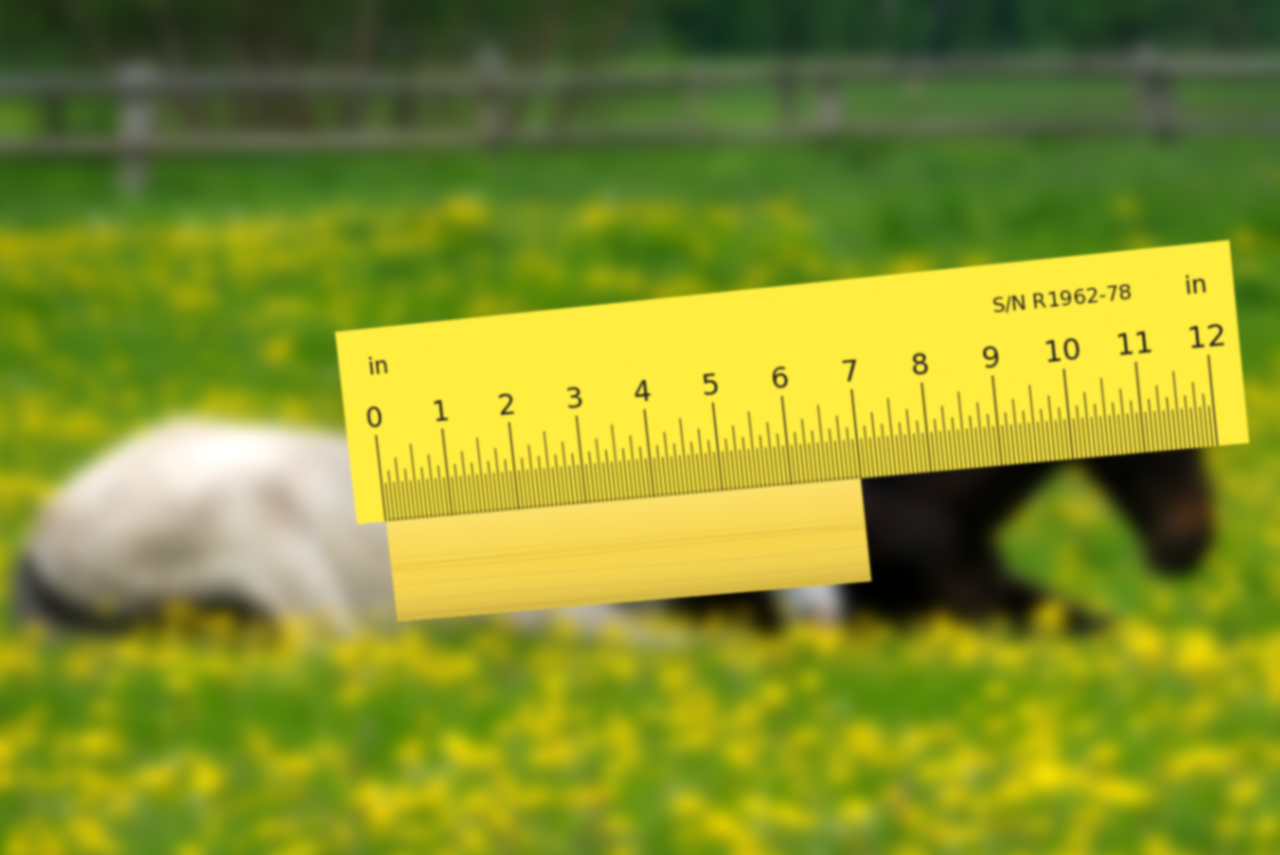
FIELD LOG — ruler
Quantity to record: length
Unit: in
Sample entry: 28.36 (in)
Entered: 7 (in)
